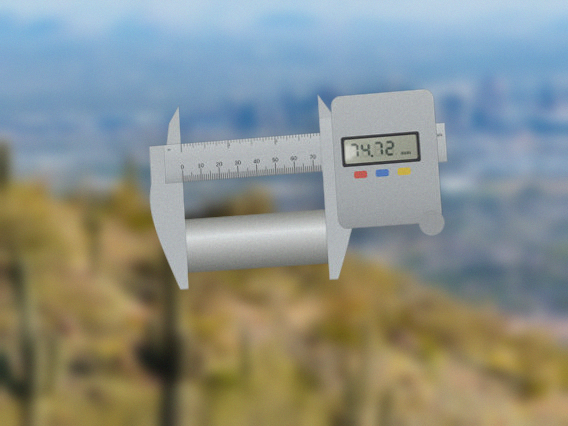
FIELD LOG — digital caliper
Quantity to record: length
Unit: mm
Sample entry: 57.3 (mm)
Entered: 74.72 (mm)
